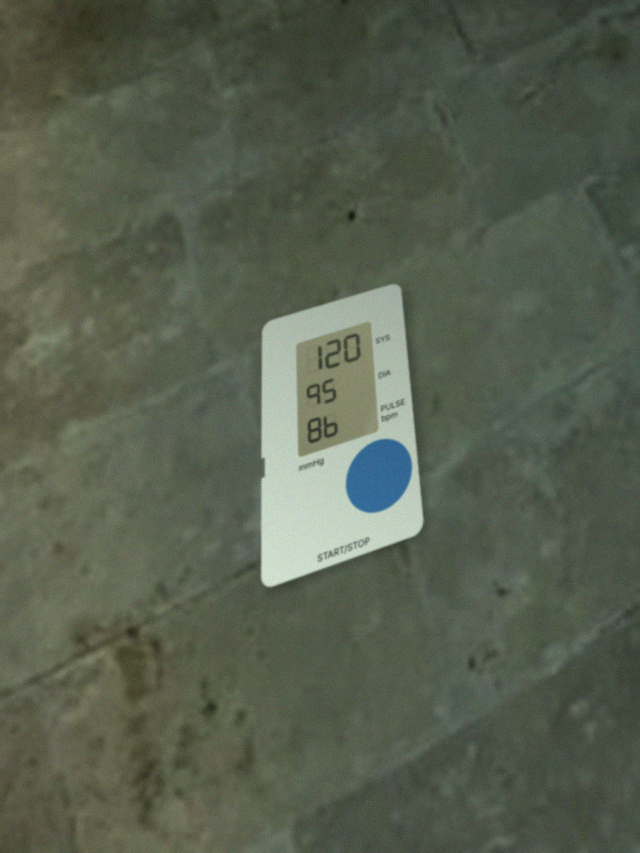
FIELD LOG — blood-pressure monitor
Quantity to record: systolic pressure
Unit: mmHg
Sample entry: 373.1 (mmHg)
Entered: 120 (mmHg)
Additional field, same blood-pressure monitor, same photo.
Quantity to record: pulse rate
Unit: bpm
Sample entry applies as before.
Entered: 86 (bpm)
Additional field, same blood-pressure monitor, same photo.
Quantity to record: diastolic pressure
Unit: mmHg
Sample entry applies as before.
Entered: 95 (mmHg)
